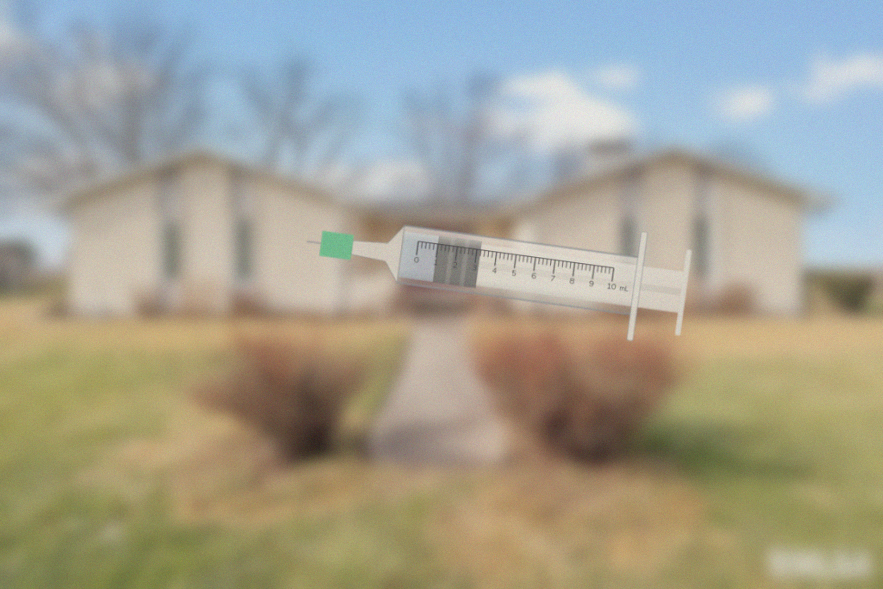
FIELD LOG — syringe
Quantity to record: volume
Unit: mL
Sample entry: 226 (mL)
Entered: 1 (mL)
